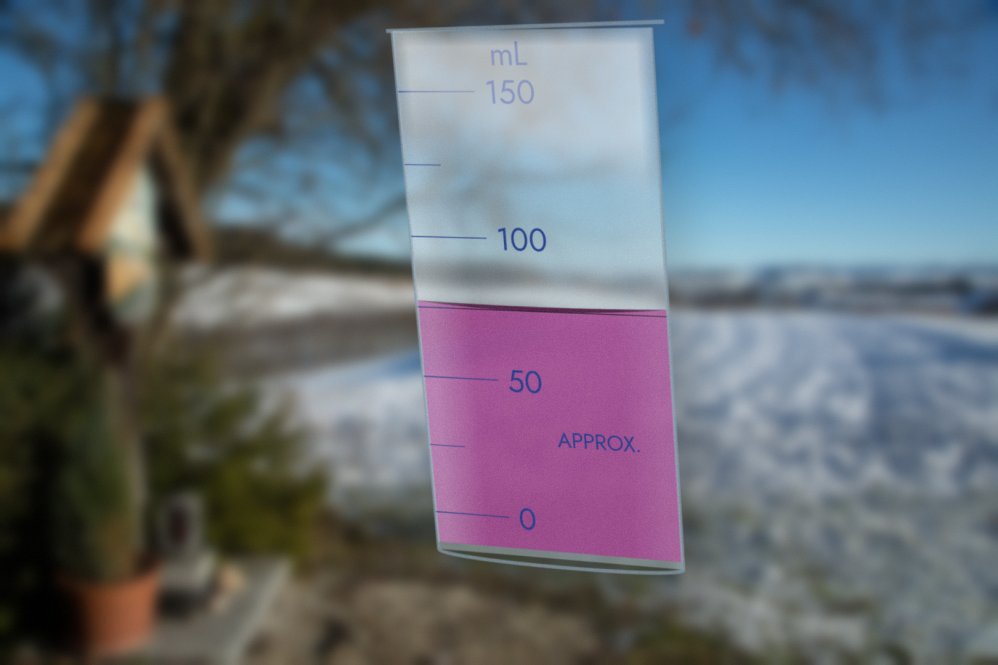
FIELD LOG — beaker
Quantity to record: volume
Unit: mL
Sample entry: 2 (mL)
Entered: 75 (mL)
